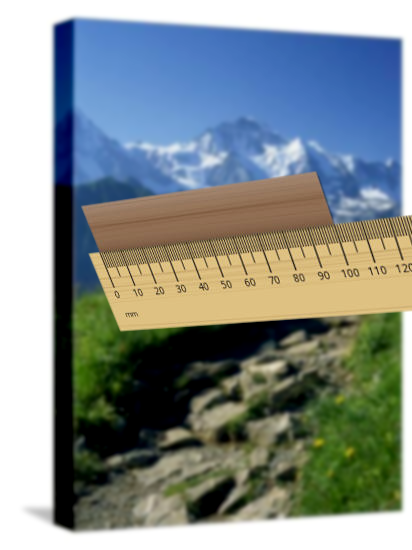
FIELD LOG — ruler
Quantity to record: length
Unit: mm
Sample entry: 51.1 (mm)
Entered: 100 (mm)
